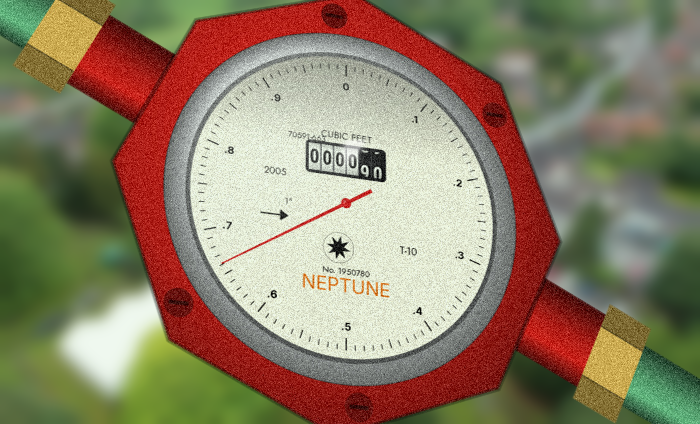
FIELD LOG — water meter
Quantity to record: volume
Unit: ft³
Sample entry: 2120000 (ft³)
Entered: 89.66 (ft³)
